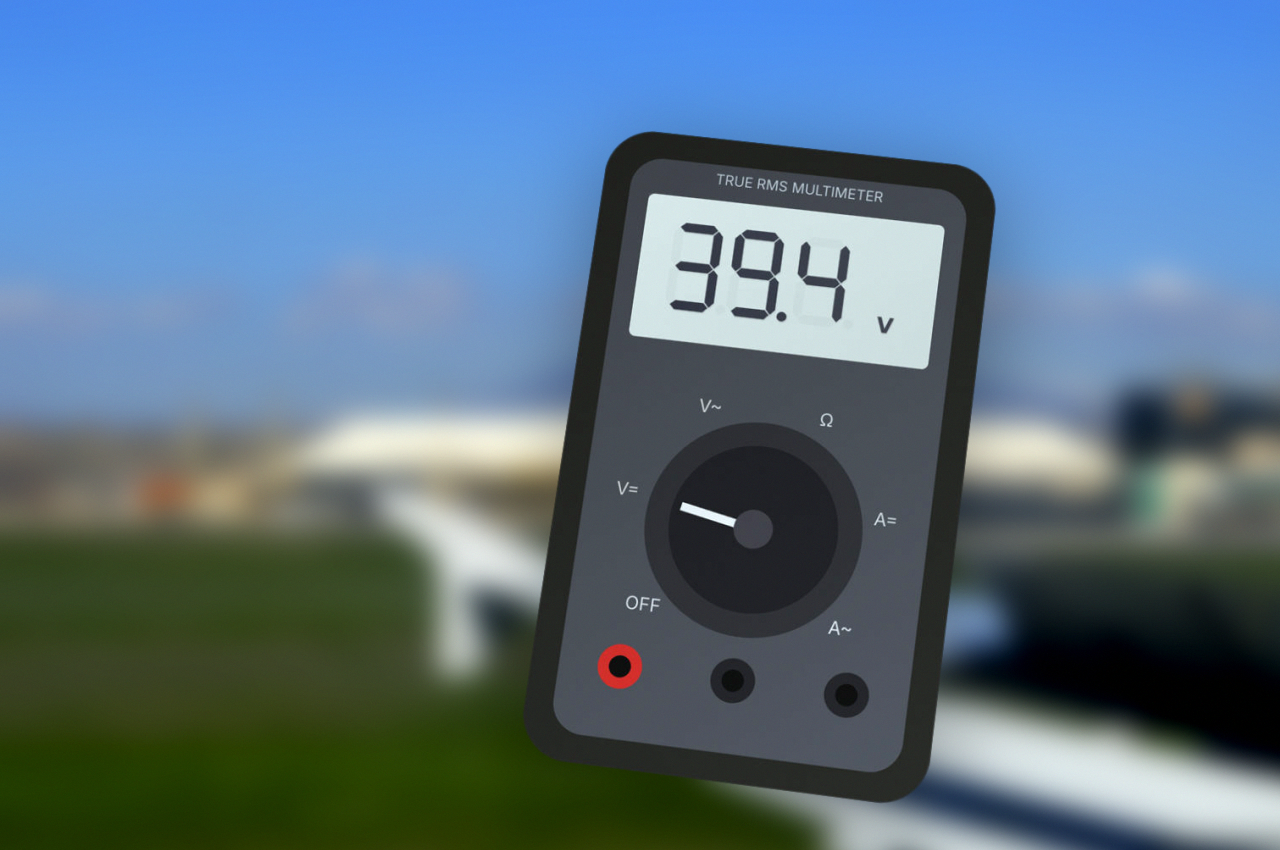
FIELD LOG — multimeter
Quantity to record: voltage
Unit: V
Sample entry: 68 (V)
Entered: 39.4 (V)
